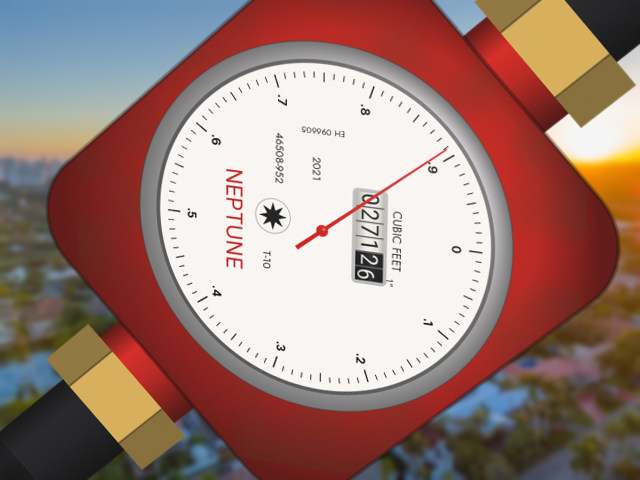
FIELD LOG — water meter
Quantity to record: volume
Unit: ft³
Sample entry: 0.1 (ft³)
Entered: 27125.89 (ft³)
